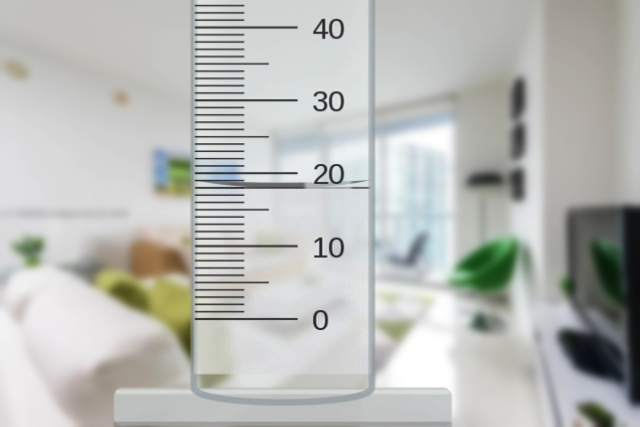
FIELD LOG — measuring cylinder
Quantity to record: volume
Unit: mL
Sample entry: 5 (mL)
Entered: 18 (mL)
